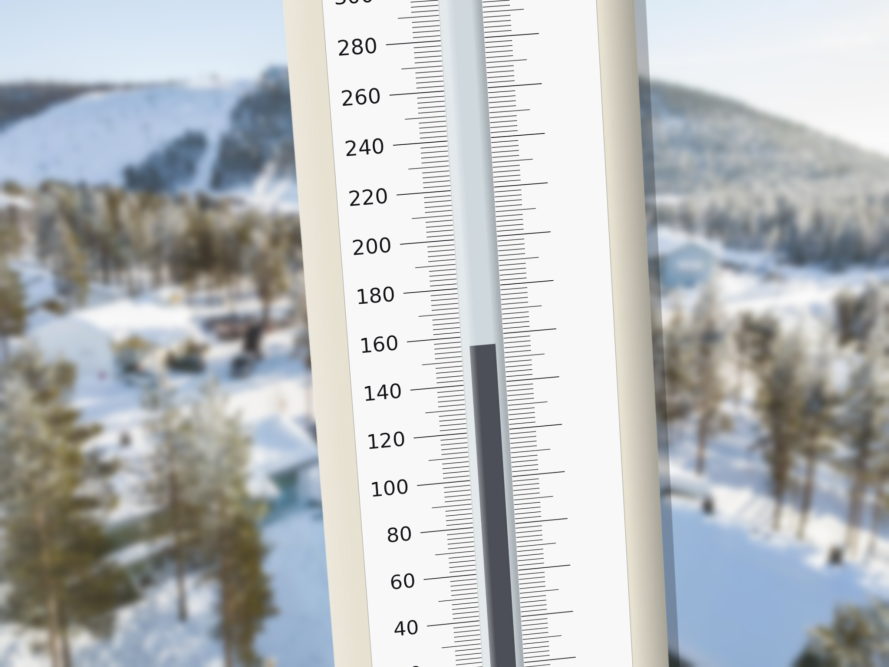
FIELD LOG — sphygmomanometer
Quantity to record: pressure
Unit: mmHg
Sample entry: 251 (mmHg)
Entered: 156 (mmHg)
